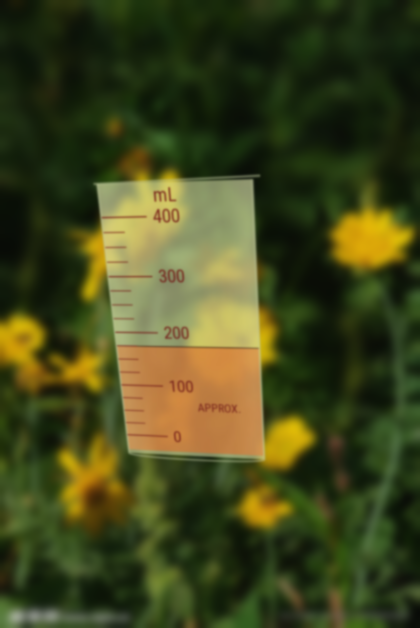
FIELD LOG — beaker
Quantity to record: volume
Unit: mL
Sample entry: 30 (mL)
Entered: 175 (mL)
